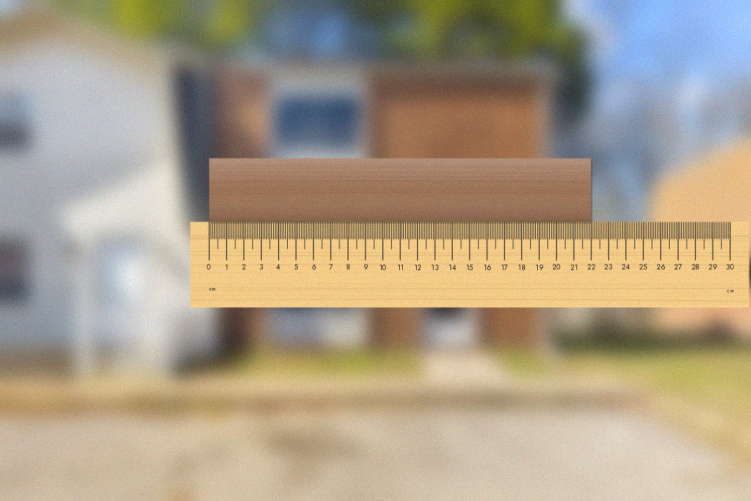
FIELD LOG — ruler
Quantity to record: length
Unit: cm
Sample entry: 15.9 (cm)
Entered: 22 (cm)
